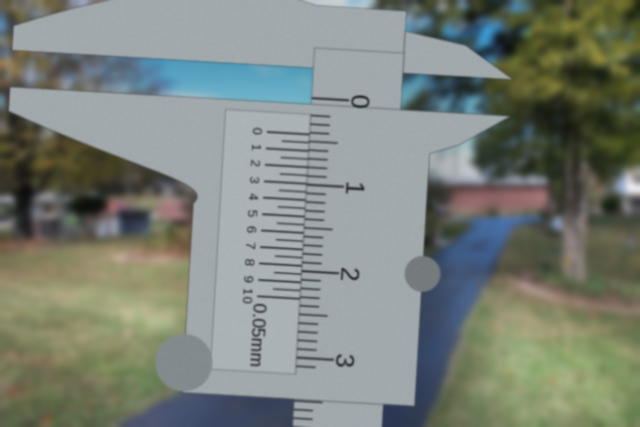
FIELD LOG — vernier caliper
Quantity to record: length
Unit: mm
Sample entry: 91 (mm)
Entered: 4.2 (mm)
